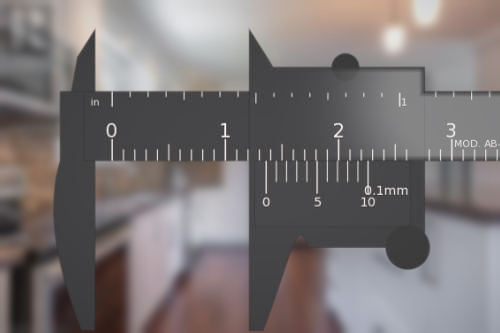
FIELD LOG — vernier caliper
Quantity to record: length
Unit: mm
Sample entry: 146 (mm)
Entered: 13.6 (mm)
